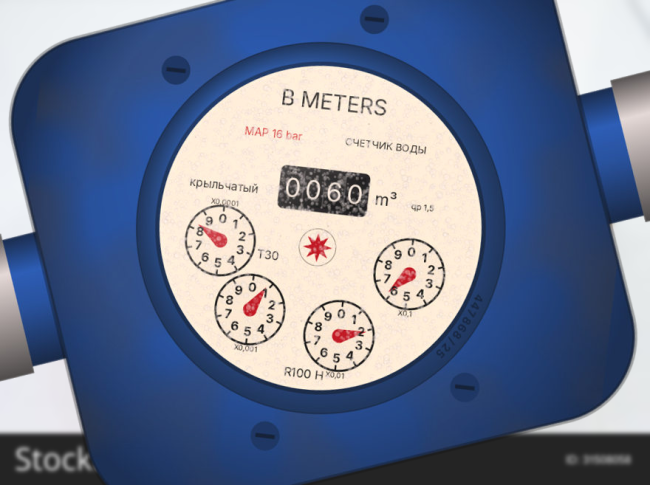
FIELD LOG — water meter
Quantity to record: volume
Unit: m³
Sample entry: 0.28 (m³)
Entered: 60.6208 (m³)
